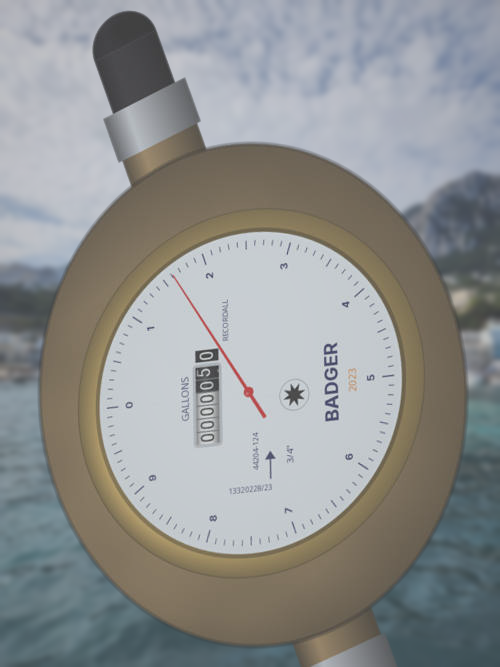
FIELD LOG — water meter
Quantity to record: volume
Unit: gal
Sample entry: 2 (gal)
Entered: 51.6 (gal)
